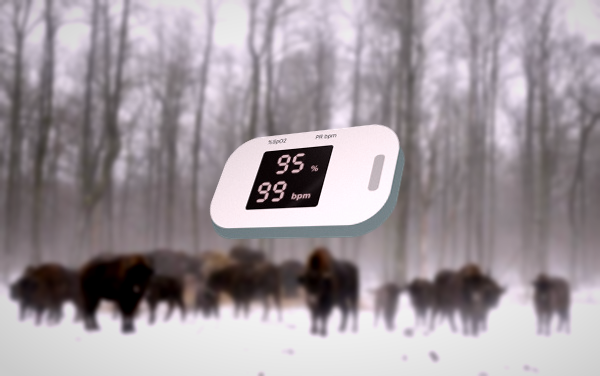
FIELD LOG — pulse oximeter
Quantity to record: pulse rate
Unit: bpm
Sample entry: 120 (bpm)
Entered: 99 (bpm)
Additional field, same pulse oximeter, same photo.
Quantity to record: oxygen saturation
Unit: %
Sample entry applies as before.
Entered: 95 (%)
